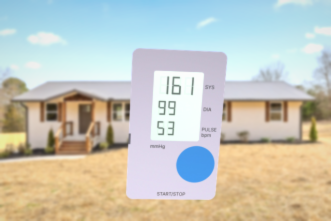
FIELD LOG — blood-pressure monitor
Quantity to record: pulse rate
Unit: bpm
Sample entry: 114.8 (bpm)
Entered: 53 (bpm)
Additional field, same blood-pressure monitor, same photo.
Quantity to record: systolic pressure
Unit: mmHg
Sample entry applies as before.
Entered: 161 (mmHg)
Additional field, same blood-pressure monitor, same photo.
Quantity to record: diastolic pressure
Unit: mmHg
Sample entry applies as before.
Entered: 99 (mmHg)
